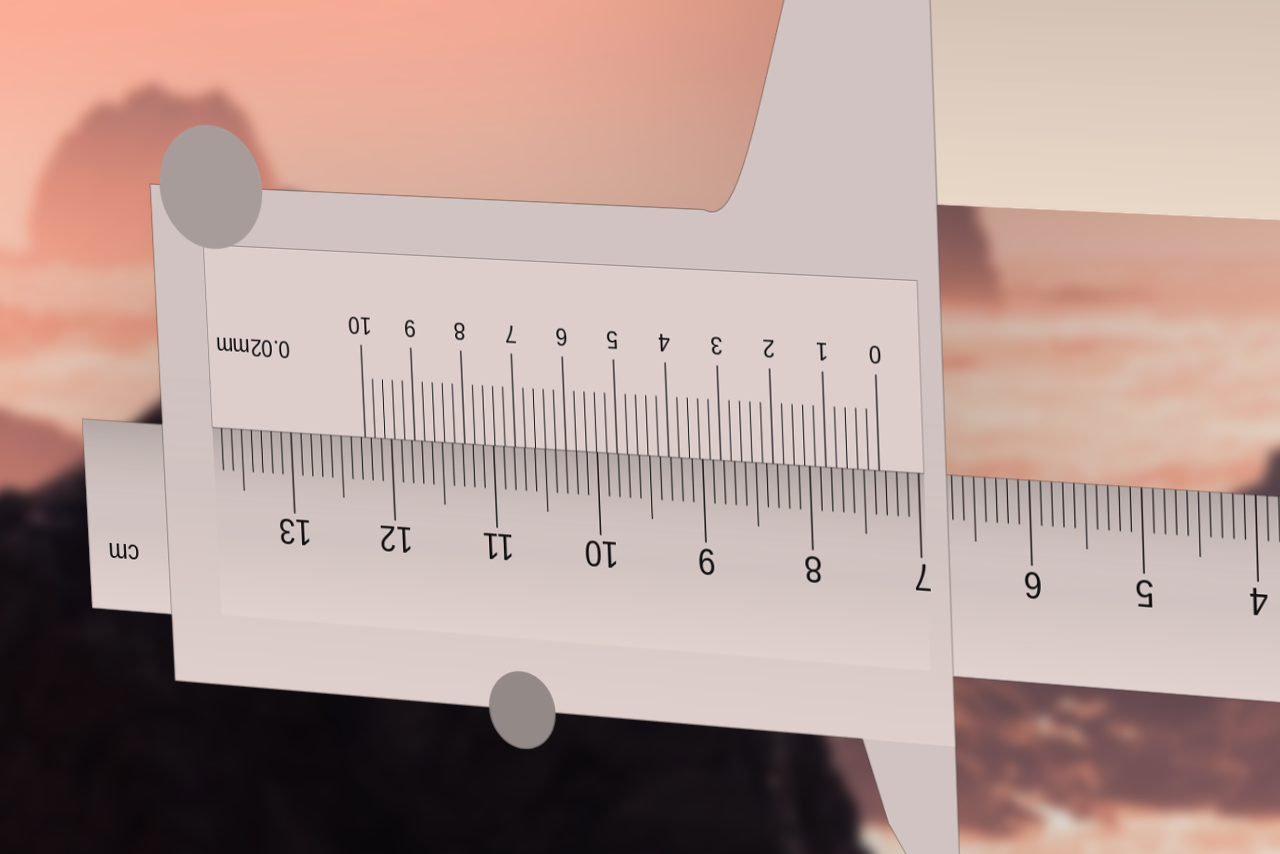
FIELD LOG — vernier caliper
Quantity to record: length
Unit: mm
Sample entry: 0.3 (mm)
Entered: 73.6 (mm)
